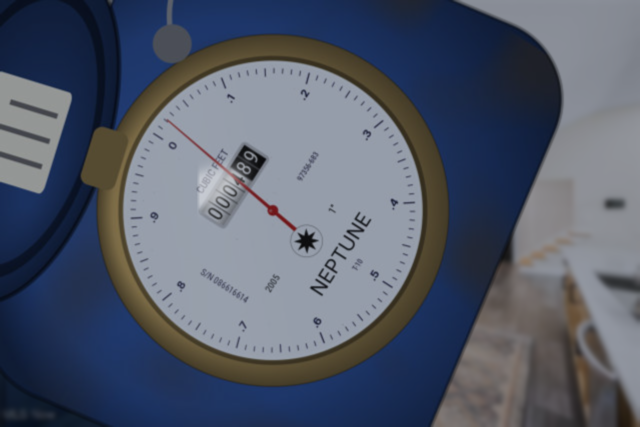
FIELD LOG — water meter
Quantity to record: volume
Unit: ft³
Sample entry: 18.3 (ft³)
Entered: 489.02 (ft³)
